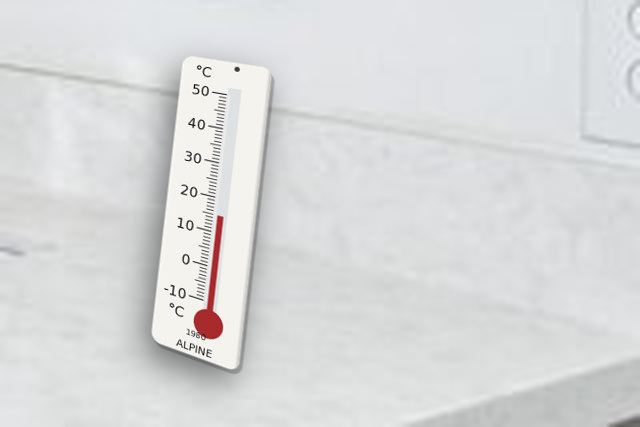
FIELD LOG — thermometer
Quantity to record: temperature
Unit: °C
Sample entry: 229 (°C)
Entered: 15 (°C)
